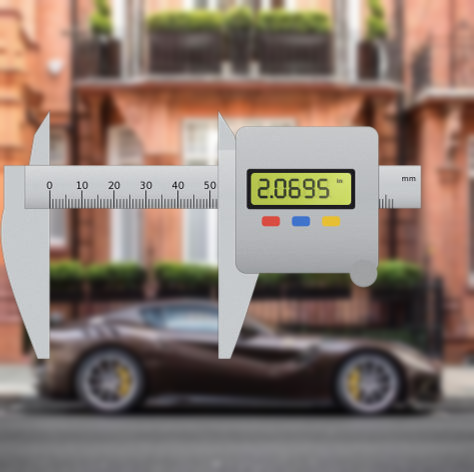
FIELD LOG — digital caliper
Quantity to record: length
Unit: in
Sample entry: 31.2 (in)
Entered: 2.0695 (in)
